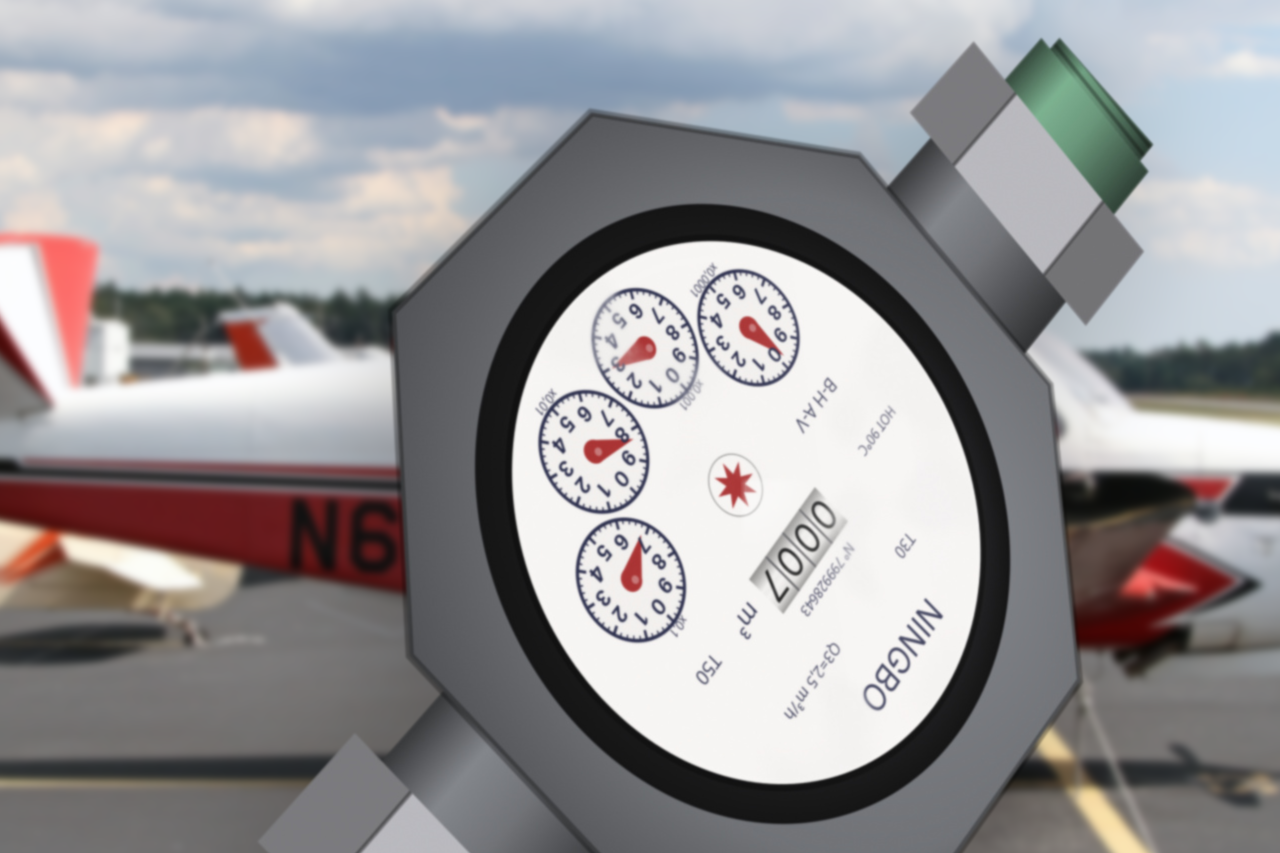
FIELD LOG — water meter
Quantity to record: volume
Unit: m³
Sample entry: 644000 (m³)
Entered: 7.6829 (m³)
